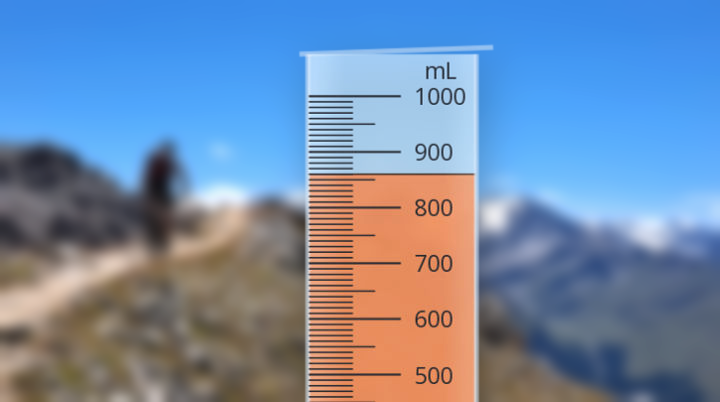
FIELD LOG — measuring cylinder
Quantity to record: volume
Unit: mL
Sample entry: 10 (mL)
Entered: 860 (mL)
